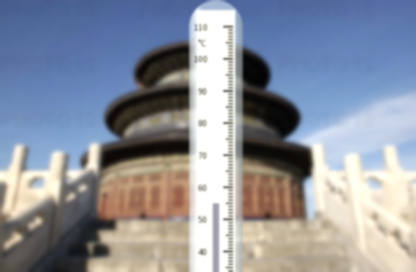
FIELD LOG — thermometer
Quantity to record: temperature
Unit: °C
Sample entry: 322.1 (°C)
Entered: 55 (°C)
